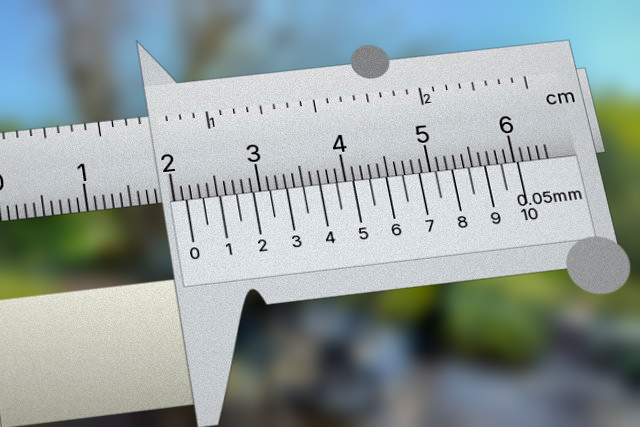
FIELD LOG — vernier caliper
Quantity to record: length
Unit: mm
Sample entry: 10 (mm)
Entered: 21.4 (mm)
